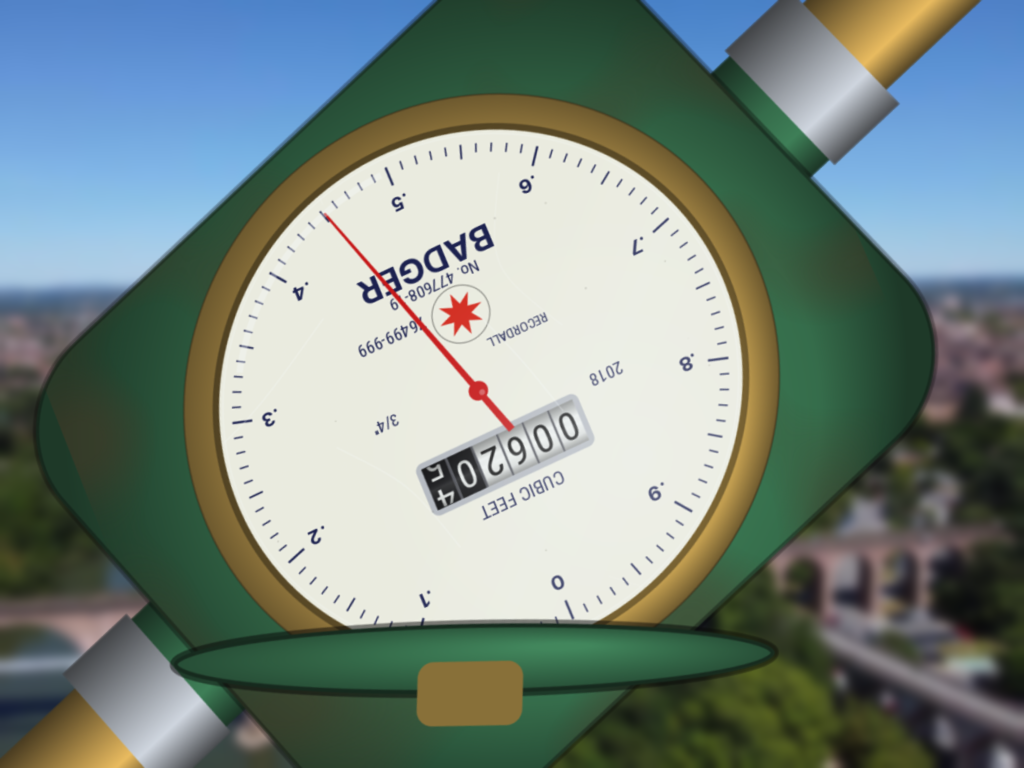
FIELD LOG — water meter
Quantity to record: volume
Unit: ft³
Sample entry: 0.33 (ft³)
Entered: 6204.45 (ft³)
